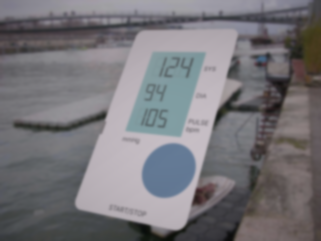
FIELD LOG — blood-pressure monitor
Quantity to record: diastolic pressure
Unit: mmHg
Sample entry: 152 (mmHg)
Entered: 94 (mmHg)
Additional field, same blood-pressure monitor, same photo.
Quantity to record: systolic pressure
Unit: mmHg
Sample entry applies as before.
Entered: 124 (mmHg)
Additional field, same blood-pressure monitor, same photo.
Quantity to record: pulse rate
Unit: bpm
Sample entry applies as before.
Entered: 105 (bpm)
